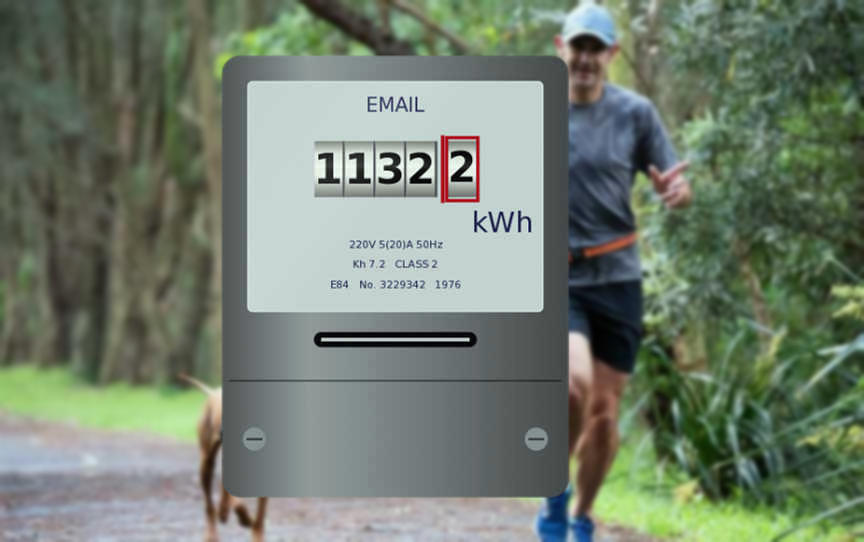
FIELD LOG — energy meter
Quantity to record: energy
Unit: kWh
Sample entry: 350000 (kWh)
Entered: 1132.2 (kWh)
